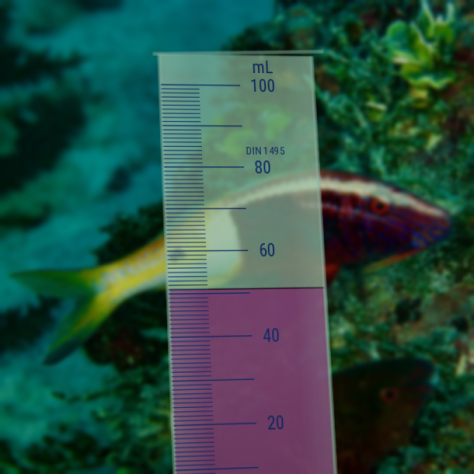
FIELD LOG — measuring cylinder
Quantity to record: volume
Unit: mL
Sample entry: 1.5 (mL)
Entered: 51 (mL)
